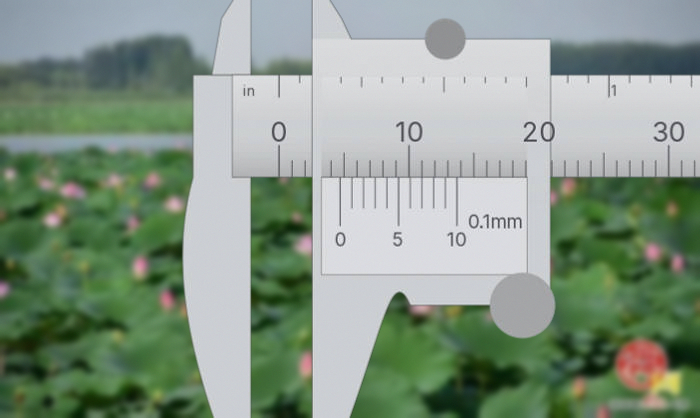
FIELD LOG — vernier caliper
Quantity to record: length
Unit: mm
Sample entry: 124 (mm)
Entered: 4.7 (mm)
